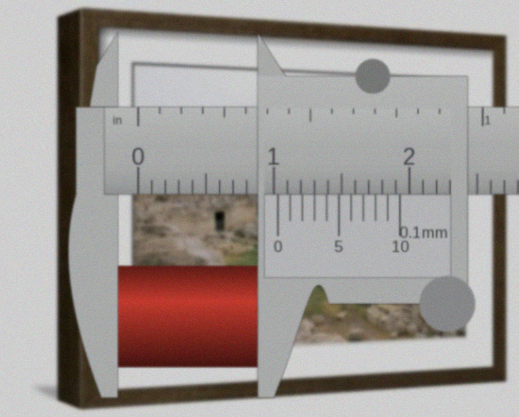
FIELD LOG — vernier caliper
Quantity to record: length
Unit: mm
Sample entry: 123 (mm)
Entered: 10.3 (mm)
